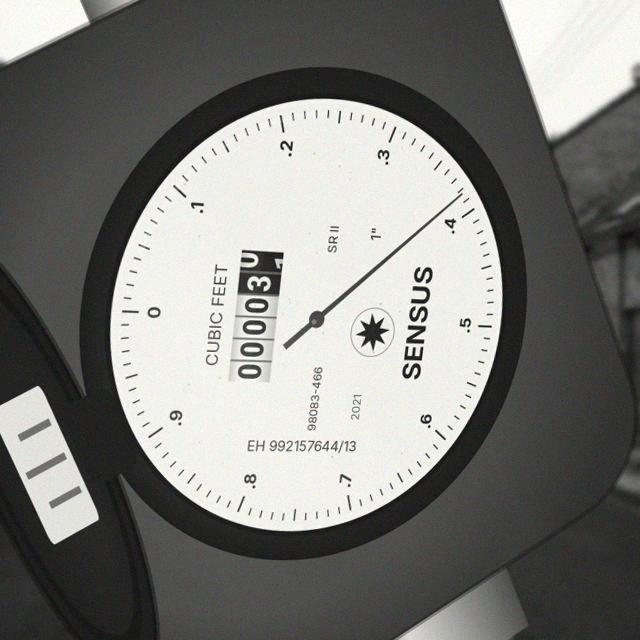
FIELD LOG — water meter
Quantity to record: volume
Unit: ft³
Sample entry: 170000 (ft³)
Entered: 30.38 (ft³)
